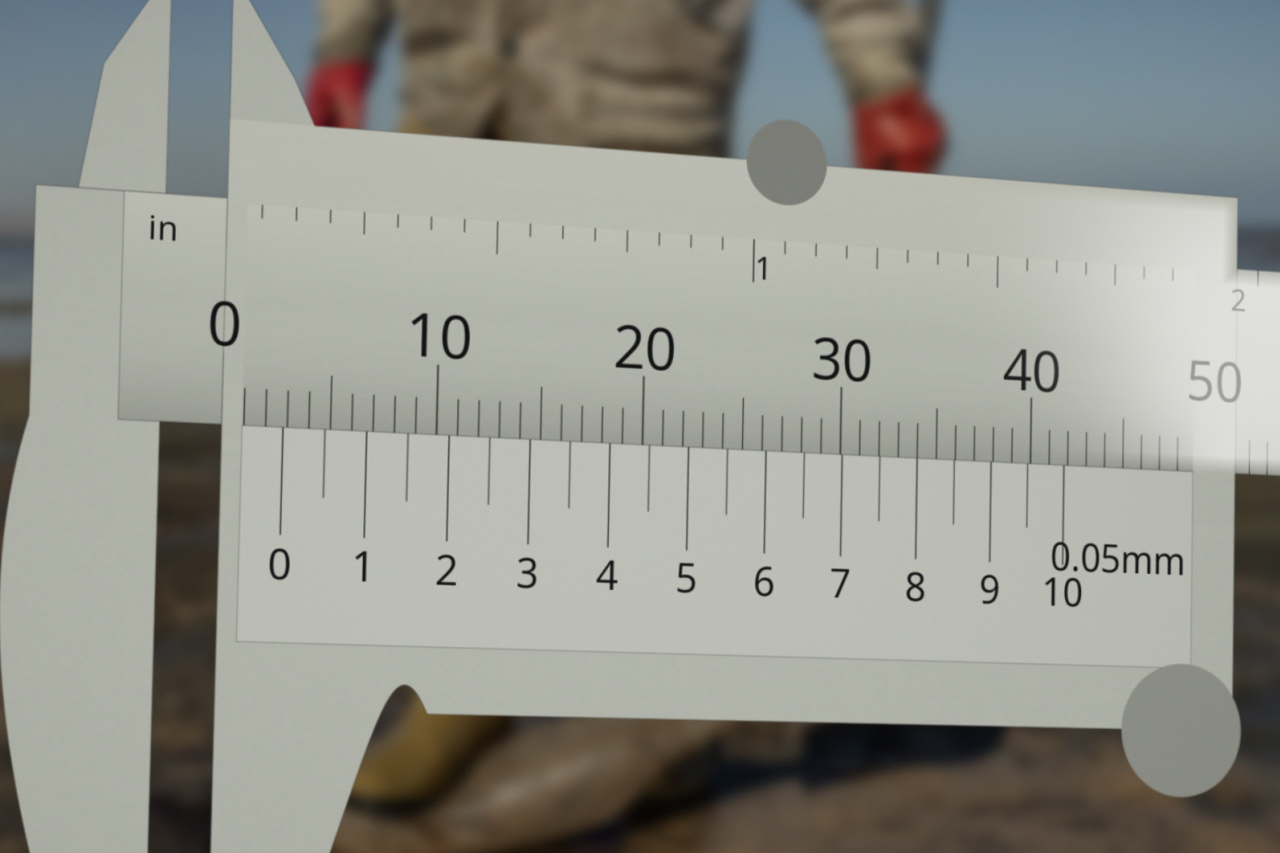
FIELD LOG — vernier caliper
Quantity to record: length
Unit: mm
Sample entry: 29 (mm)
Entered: 2.8 (mm)
